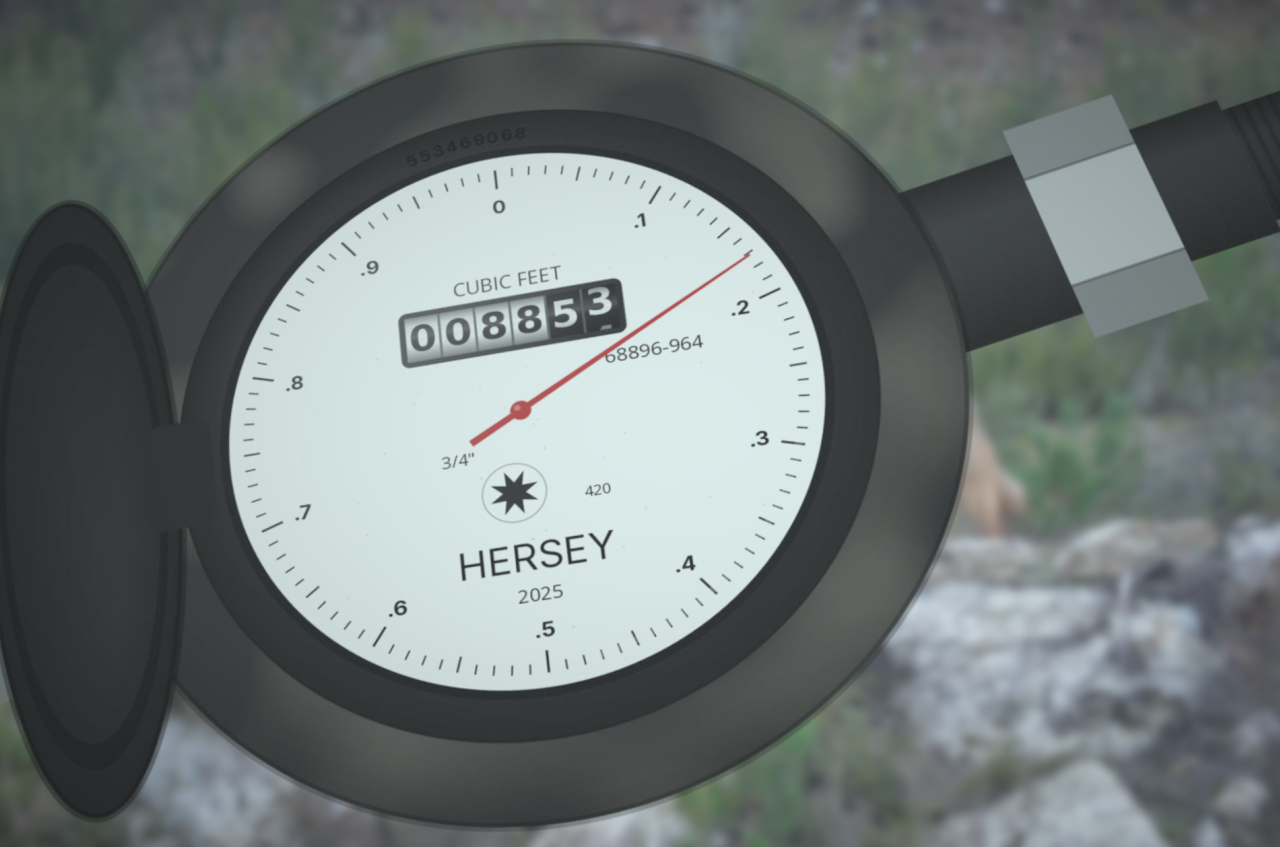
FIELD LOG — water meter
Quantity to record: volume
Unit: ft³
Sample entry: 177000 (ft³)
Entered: 8853.17 (ft³)
